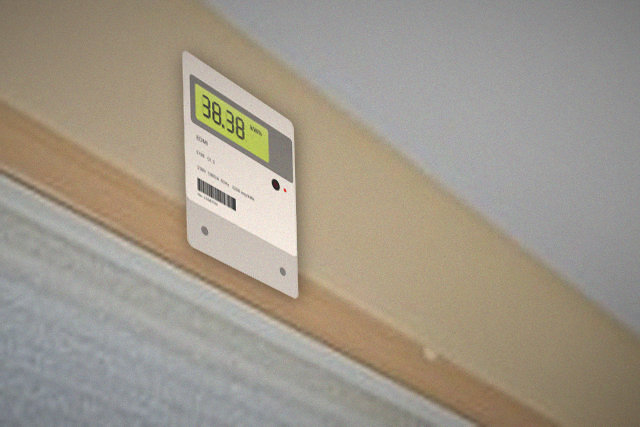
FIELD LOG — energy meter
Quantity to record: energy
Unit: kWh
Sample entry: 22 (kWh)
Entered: 38.38 (kWh)
